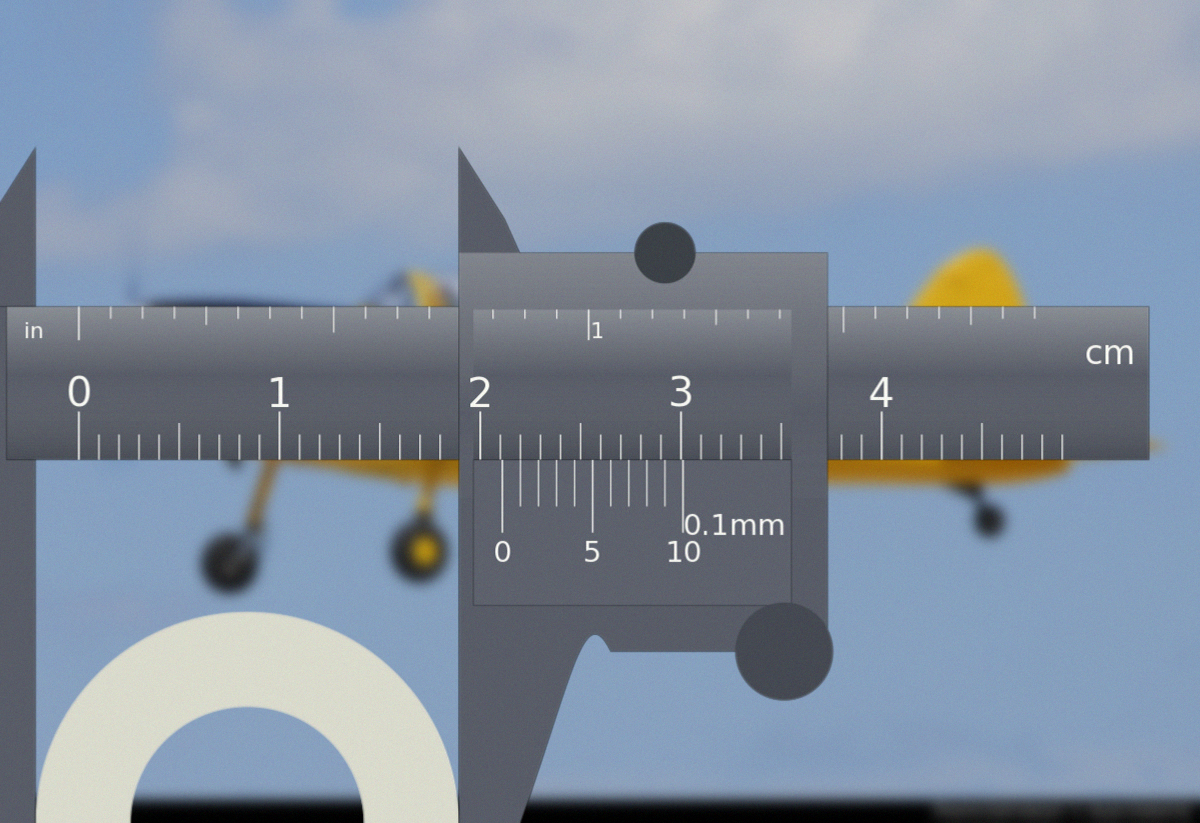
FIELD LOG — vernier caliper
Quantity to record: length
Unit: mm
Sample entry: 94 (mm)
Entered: 21.1 (mm)
